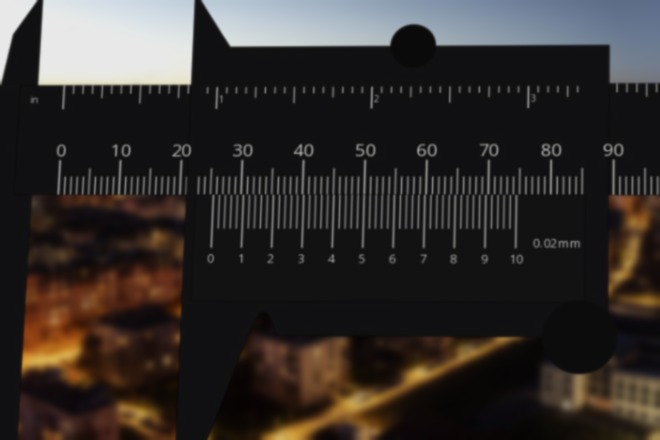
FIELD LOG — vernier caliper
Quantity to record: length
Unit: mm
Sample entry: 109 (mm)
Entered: 25.5 (mm)
